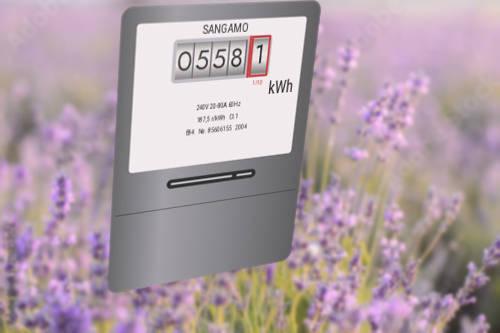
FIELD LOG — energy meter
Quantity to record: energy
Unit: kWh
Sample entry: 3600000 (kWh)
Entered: 558.1 (kWh)
